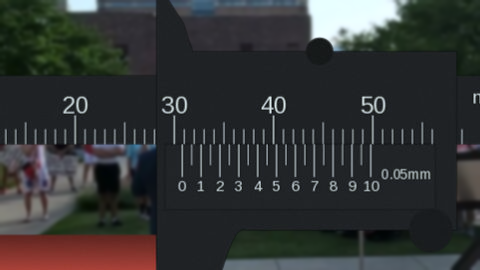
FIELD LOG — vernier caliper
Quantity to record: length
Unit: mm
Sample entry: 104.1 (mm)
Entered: 30.8 (mm)
